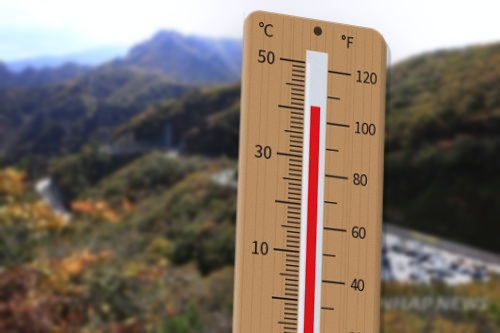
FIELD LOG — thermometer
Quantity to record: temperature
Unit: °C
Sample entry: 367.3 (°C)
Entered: 41 (°C)
